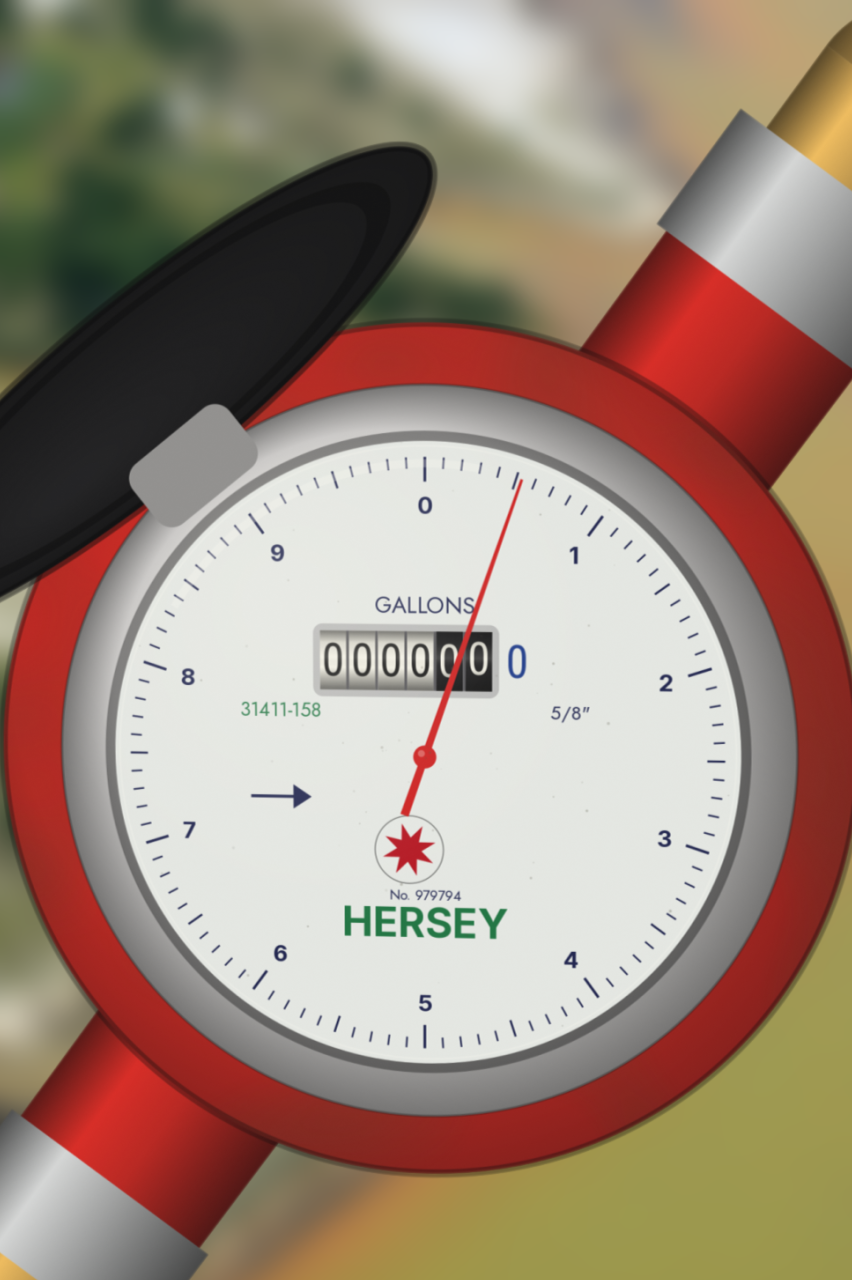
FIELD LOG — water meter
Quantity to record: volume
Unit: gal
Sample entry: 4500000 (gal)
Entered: 0.5 (gal)
